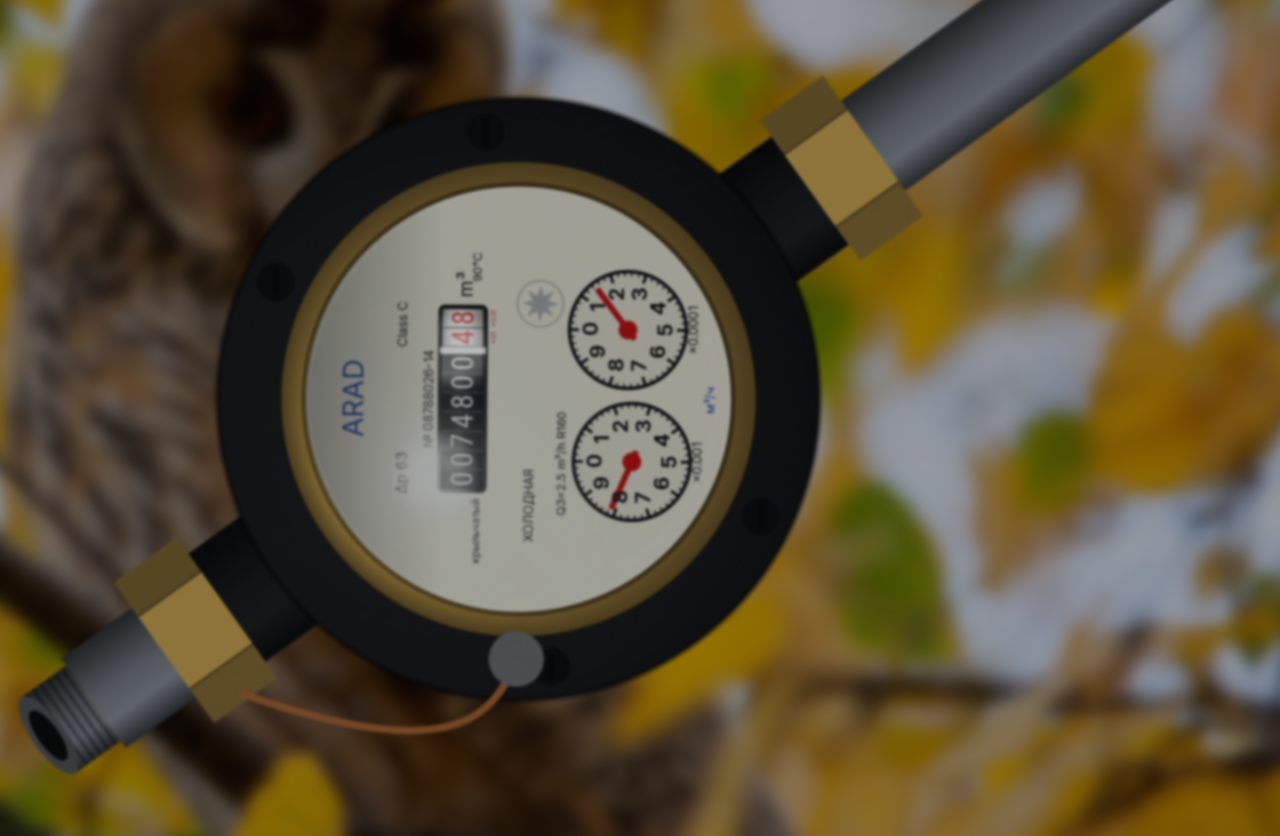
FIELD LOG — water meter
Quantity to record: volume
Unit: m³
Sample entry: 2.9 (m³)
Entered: 74800.4881 (m³)
